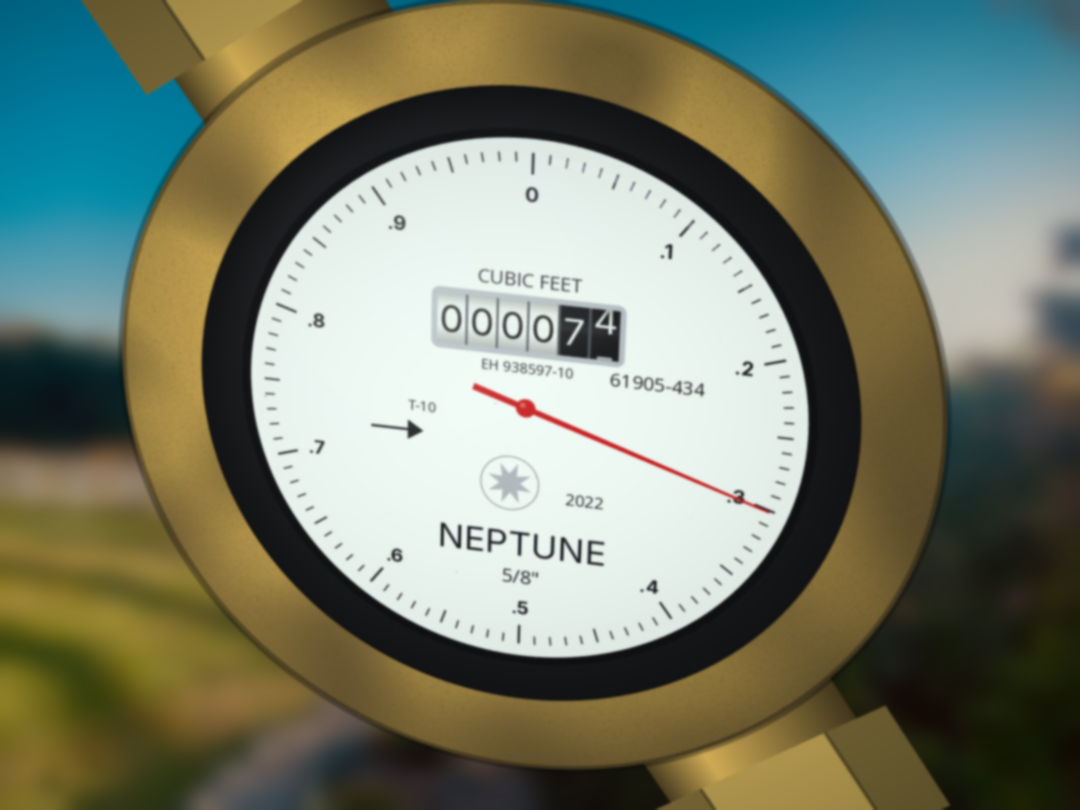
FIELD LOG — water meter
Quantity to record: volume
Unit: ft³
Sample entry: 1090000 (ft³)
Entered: 74.30 (ft³)
